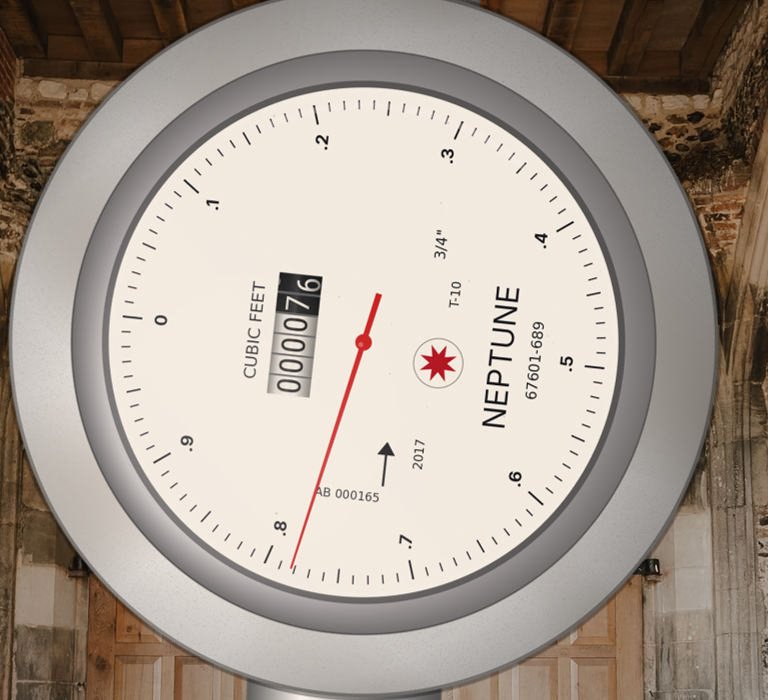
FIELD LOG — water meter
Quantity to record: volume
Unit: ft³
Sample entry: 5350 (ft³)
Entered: 75.78 (ft³)
